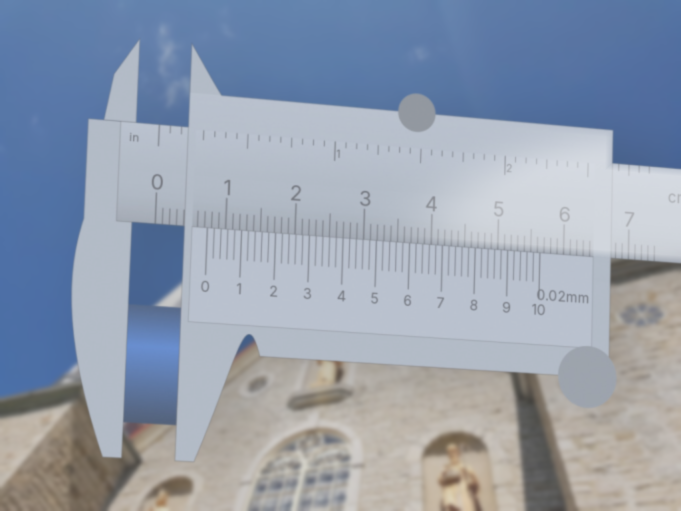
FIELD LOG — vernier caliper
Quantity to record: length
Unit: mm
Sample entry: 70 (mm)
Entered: 7.4 (mm)
